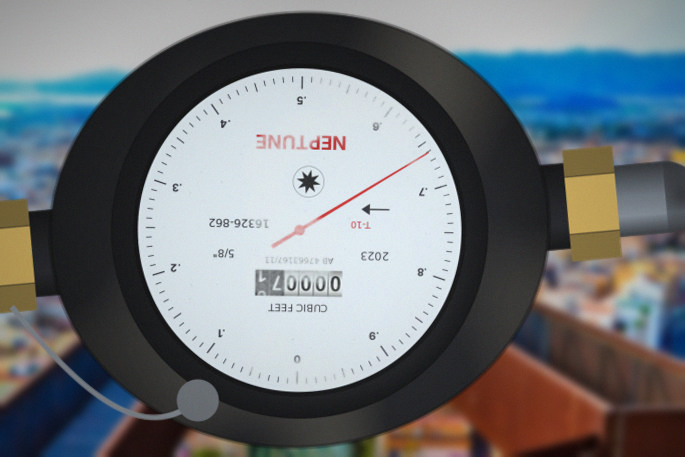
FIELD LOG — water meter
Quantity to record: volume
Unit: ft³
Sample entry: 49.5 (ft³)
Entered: 70.66 (ft³)
